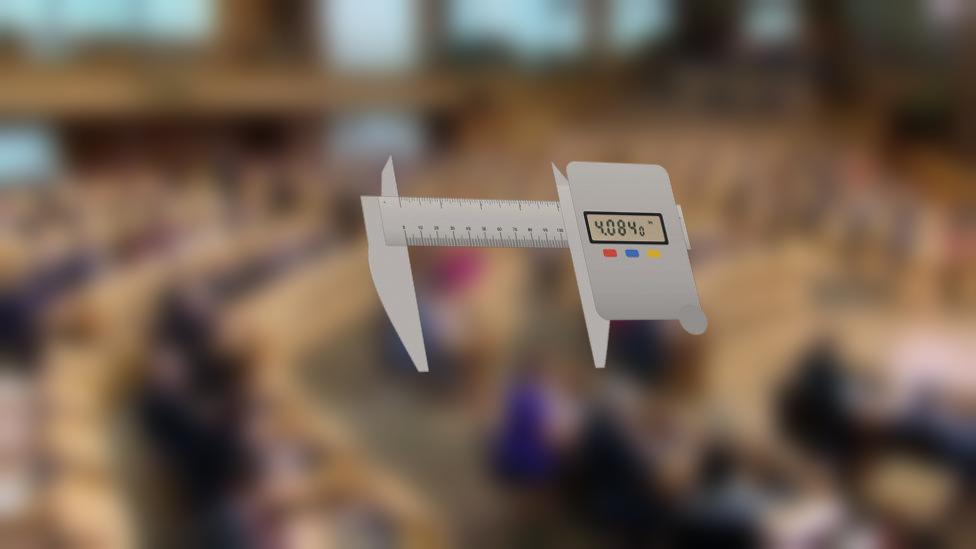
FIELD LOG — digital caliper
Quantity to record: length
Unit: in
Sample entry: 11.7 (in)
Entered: 4.0840 (in)
